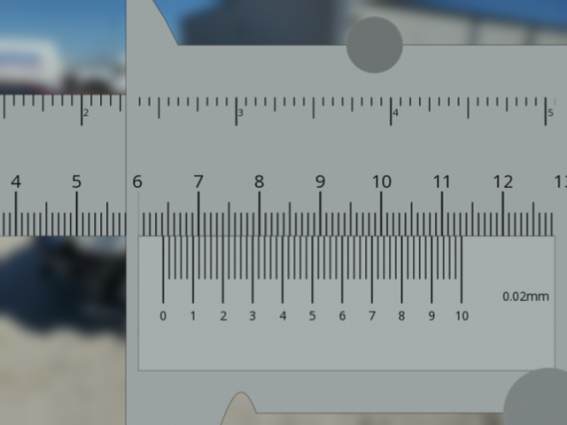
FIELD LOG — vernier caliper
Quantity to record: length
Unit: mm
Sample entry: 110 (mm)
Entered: 64.2 (mm)
